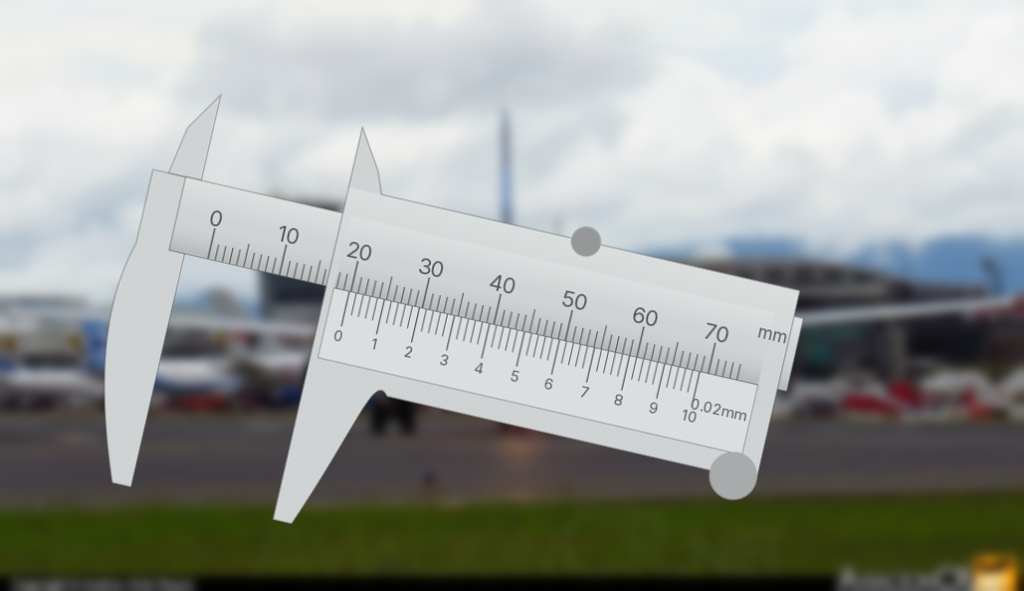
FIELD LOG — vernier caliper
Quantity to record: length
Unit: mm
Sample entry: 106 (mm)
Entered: 19.8 (mm)
